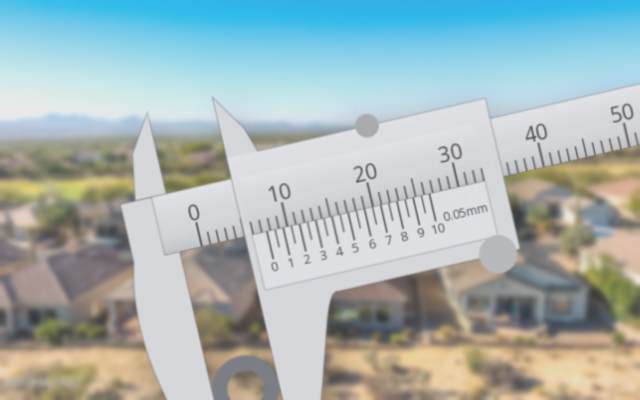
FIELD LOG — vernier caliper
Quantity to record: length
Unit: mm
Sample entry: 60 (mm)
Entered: 7.6 (mm)
